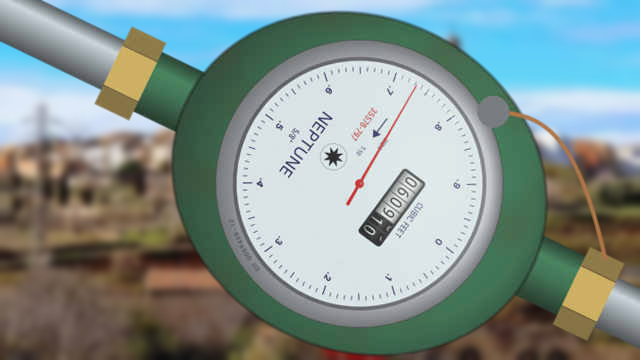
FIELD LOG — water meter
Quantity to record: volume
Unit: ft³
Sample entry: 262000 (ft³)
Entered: 60909.73 (ft³)
